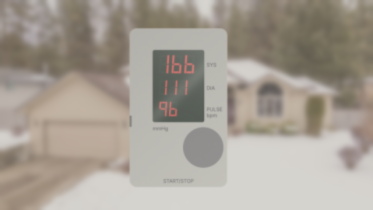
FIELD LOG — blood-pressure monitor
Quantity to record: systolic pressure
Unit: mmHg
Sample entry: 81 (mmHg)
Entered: 166 (mmHg)
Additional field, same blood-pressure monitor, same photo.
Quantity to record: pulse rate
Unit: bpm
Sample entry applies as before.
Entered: 96 (bpm)
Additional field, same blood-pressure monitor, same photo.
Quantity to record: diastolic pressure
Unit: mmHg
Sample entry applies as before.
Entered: 111 (mmHg)
